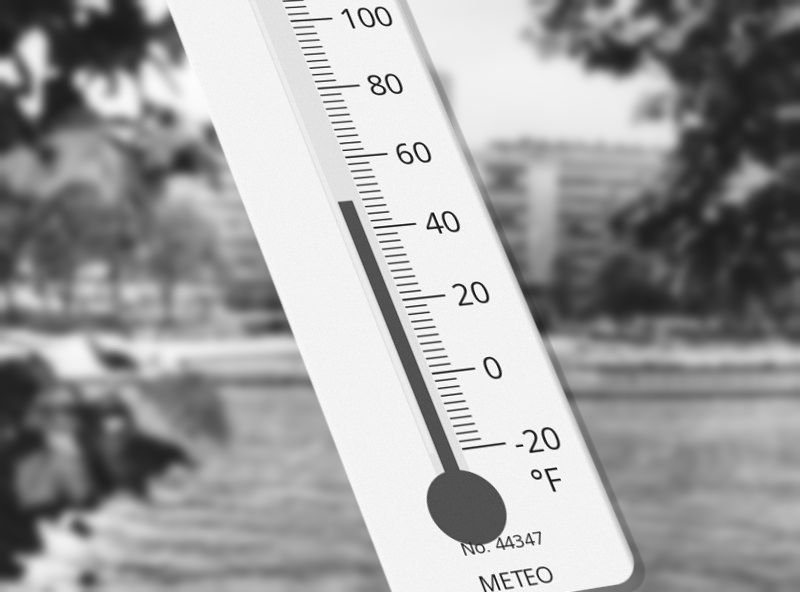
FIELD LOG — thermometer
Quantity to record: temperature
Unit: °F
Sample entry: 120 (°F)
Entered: 48 (°F)
